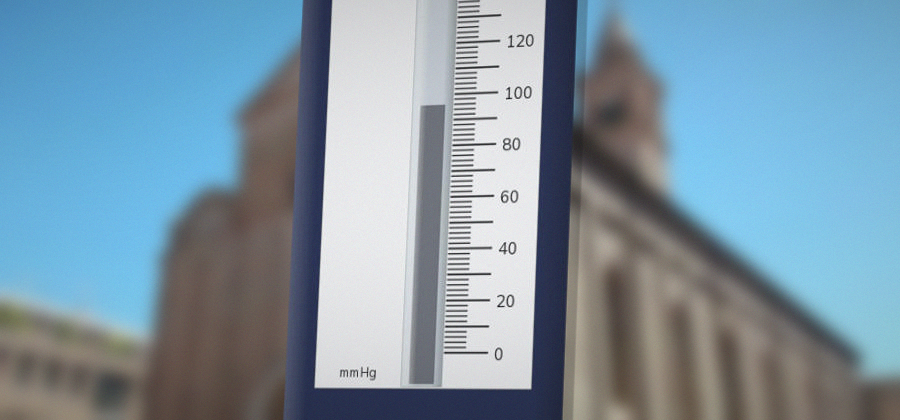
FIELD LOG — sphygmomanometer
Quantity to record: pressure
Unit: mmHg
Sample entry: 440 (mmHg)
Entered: 96 (mmHg)
